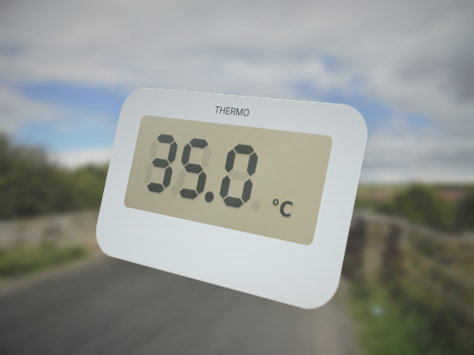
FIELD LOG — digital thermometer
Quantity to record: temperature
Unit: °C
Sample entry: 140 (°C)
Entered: 35.0 (°C)
